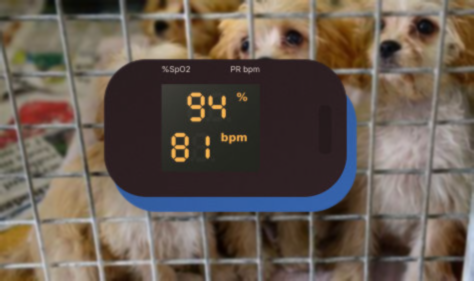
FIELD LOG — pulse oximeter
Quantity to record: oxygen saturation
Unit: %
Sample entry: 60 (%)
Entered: 94 (%)
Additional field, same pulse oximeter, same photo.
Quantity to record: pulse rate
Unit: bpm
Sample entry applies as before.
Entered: 81 (bpm)
